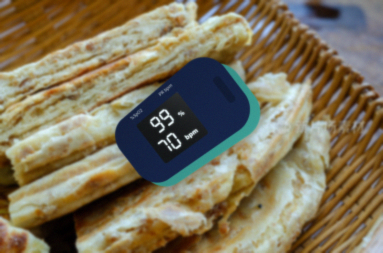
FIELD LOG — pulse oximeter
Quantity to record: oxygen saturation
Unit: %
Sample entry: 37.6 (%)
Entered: 99 (%)
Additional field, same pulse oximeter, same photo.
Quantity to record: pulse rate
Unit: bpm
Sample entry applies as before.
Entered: 70 (bpm)
